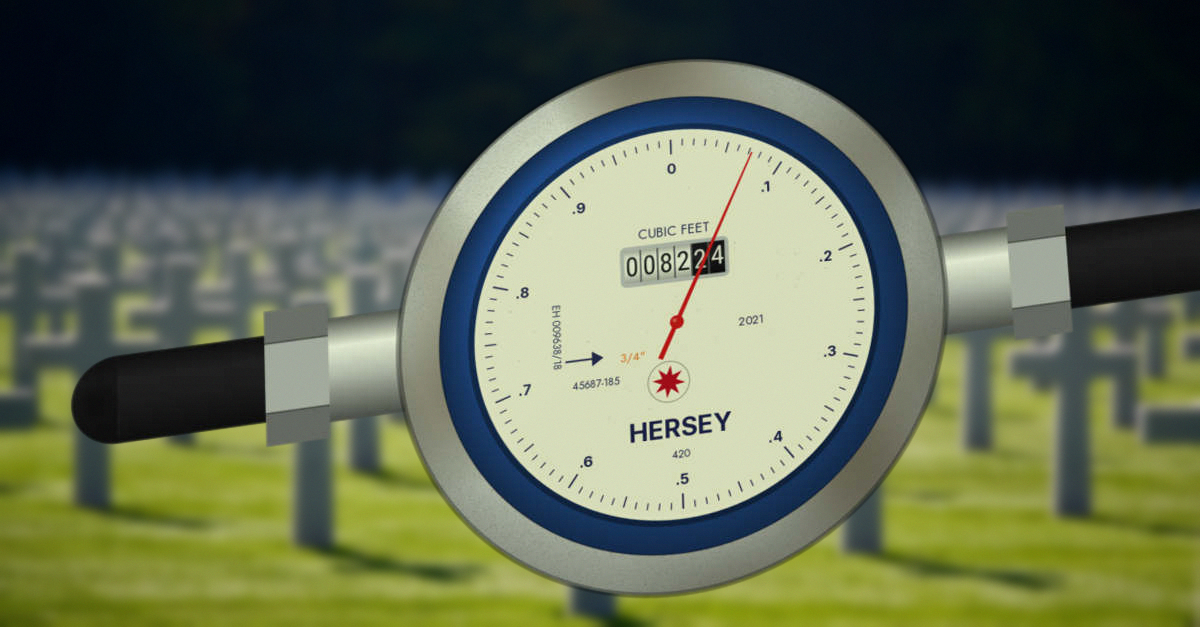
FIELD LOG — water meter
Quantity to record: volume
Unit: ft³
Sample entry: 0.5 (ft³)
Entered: 8224.07 (ft³)
